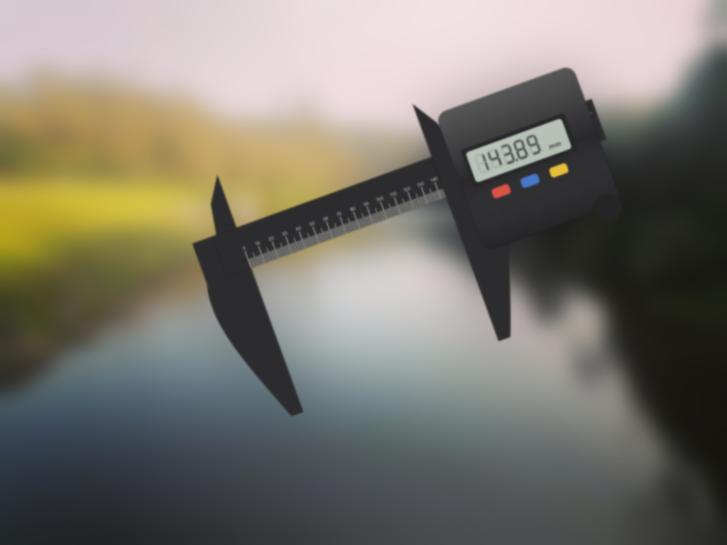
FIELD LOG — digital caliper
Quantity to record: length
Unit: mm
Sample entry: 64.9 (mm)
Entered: 143.89 (mm)
